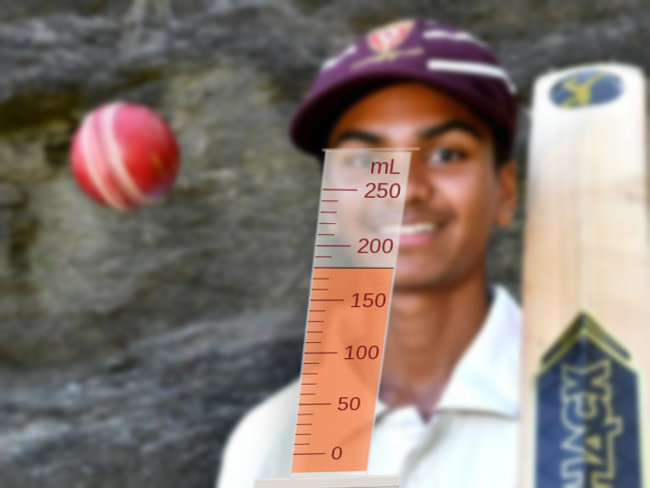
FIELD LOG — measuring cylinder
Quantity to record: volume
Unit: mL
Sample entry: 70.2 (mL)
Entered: 180 (mL)
